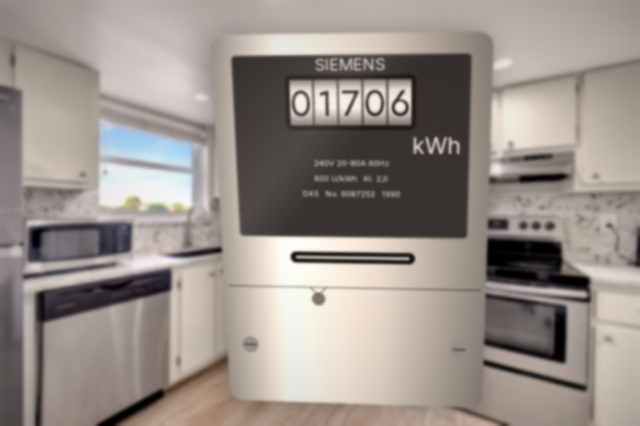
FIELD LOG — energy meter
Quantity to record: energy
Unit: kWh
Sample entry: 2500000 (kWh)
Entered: 1706 (kWh)
